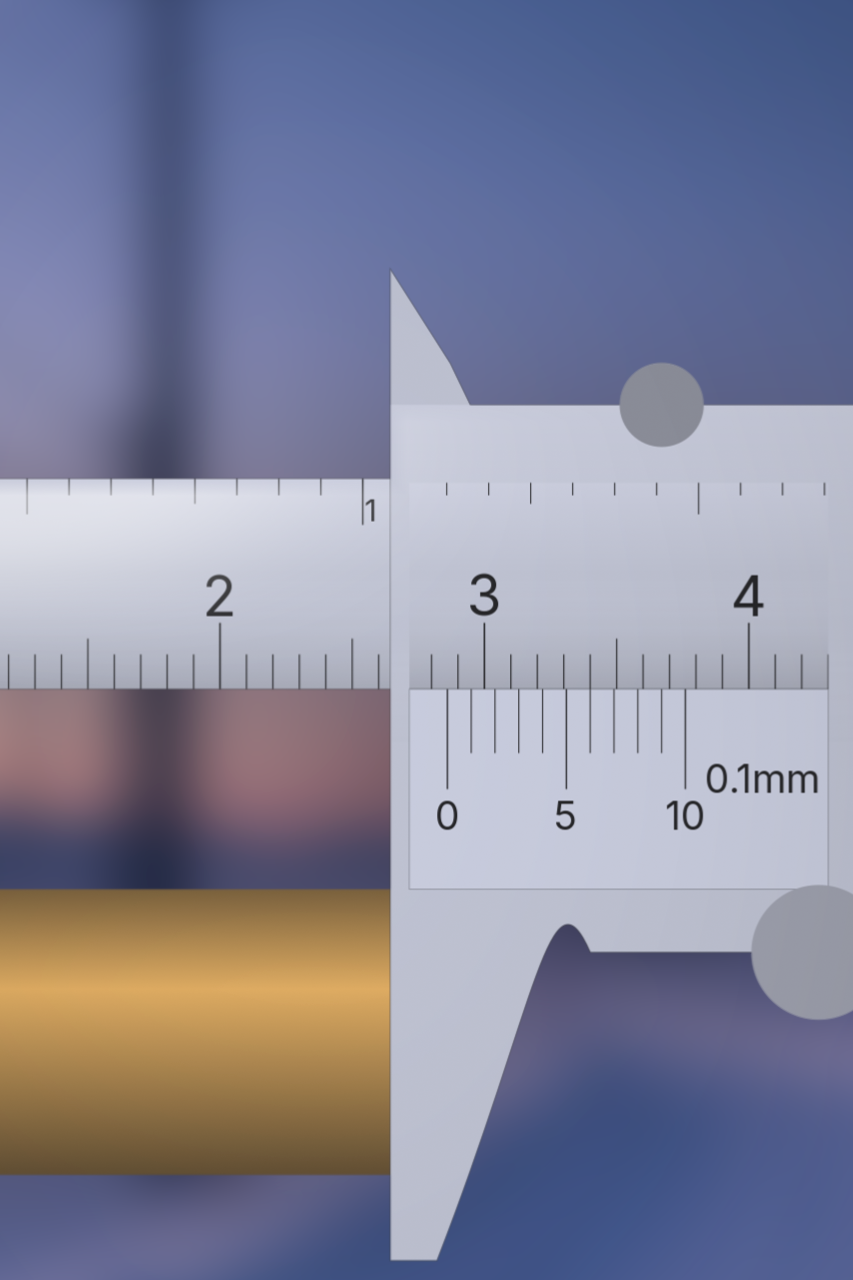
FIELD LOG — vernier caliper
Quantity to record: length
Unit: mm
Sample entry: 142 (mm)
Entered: 28.6 (mm)
